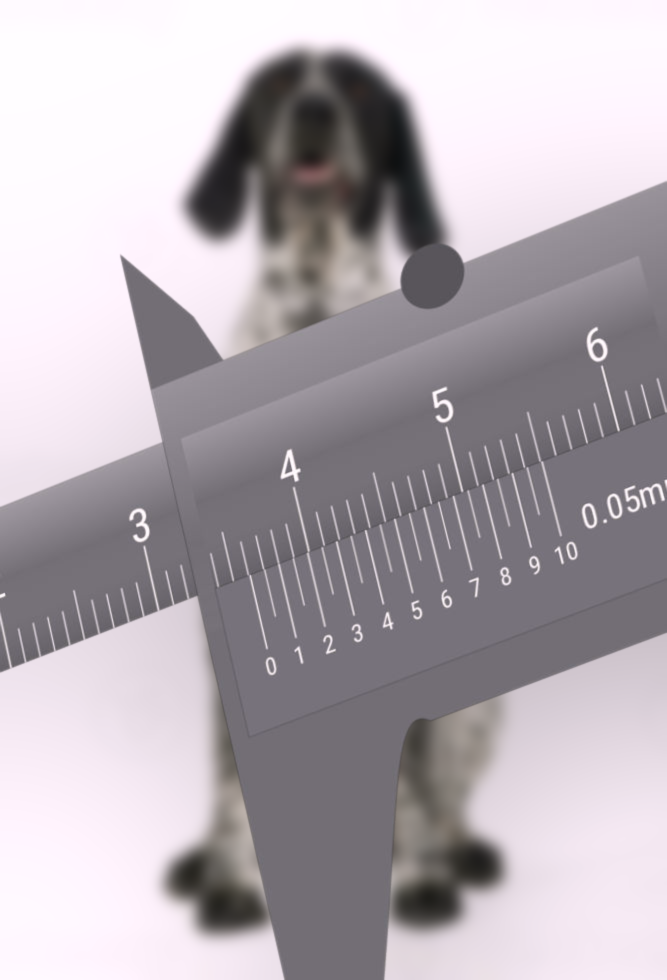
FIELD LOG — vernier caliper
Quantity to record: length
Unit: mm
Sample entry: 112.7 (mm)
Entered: 36.1 (mm)
